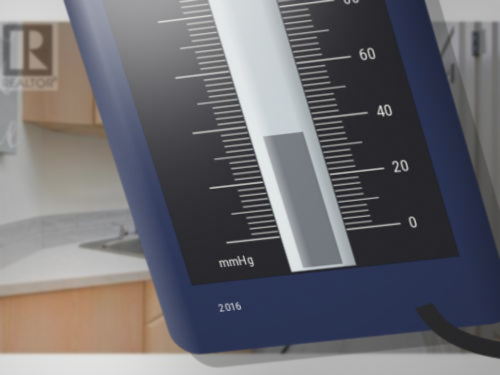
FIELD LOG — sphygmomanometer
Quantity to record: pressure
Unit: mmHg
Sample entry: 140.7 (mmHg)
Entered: 36 (mmHg)
